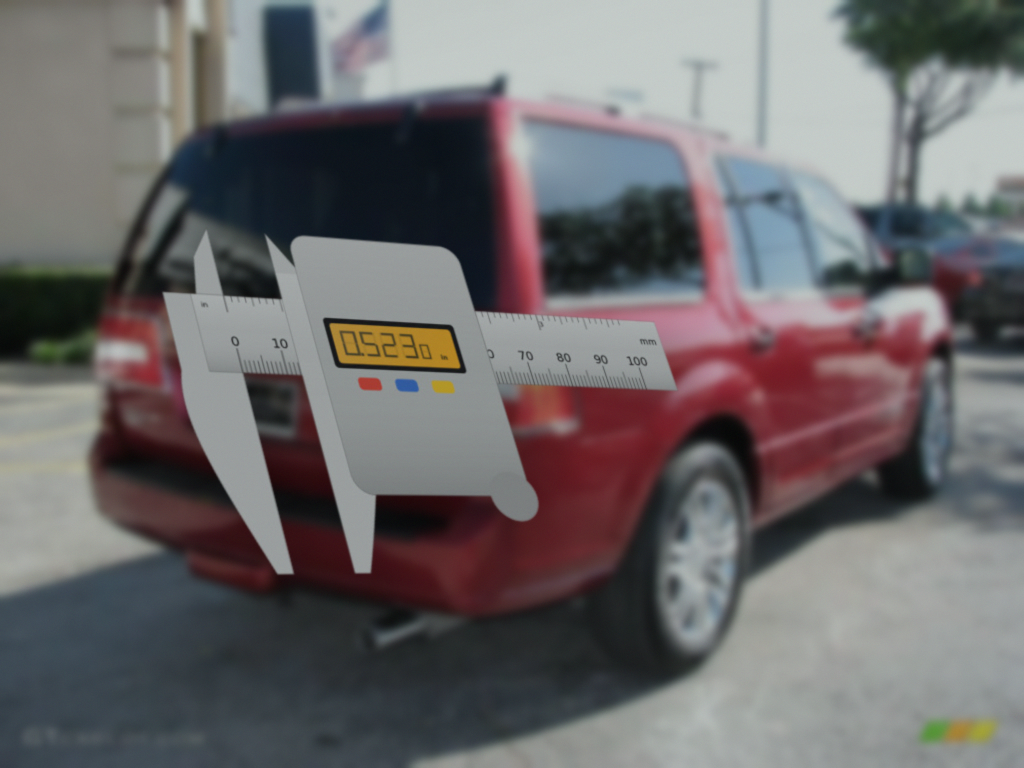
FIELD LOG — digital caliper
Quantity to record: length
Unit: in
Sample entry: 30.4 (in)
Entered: 0.5230 (in)
